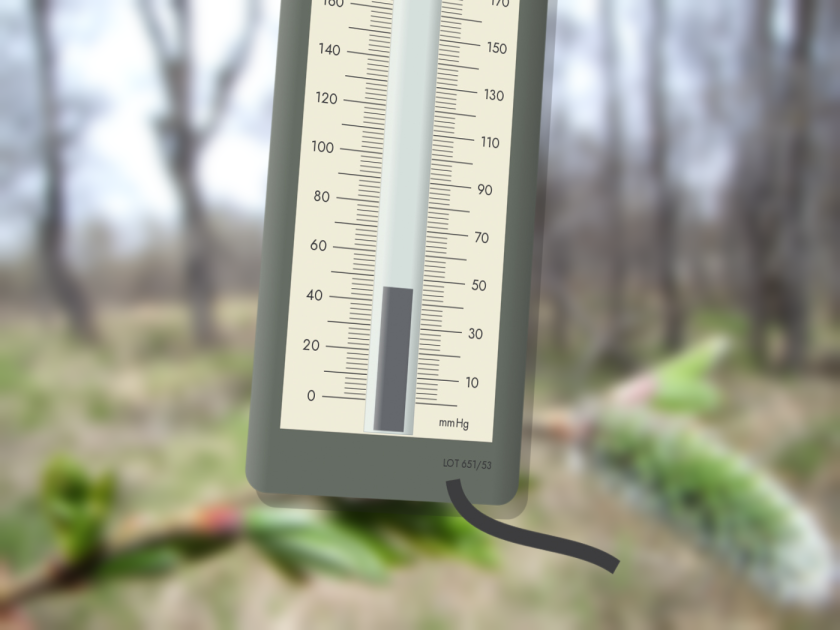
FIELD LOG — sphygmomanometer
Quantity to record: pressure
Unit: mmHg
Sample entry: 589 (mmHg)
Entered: 46 (mmHg)
